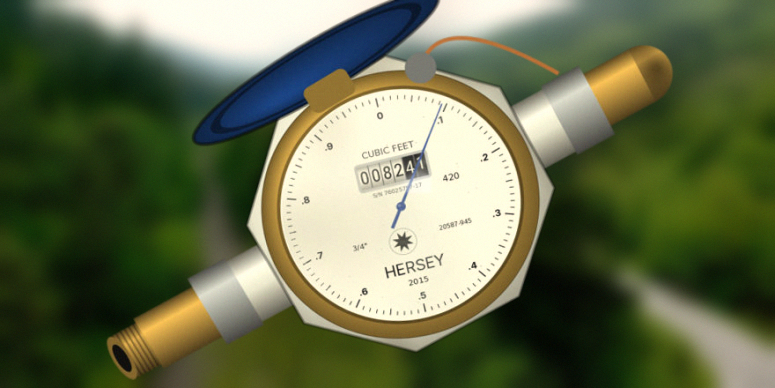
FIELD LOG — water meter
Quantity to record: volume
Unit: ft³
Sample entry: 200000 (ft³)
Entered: 8241.09 (ft³)
